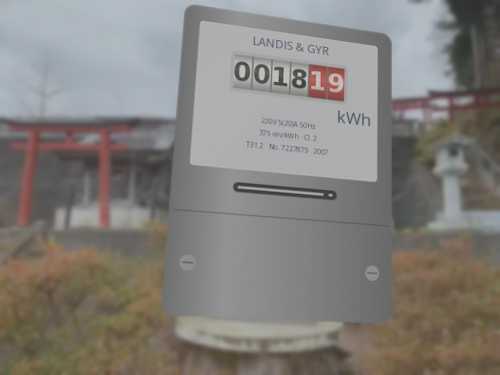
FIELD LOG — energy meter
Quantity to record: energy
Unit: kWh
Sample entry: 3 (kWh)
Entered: 18.19 (kWh)
